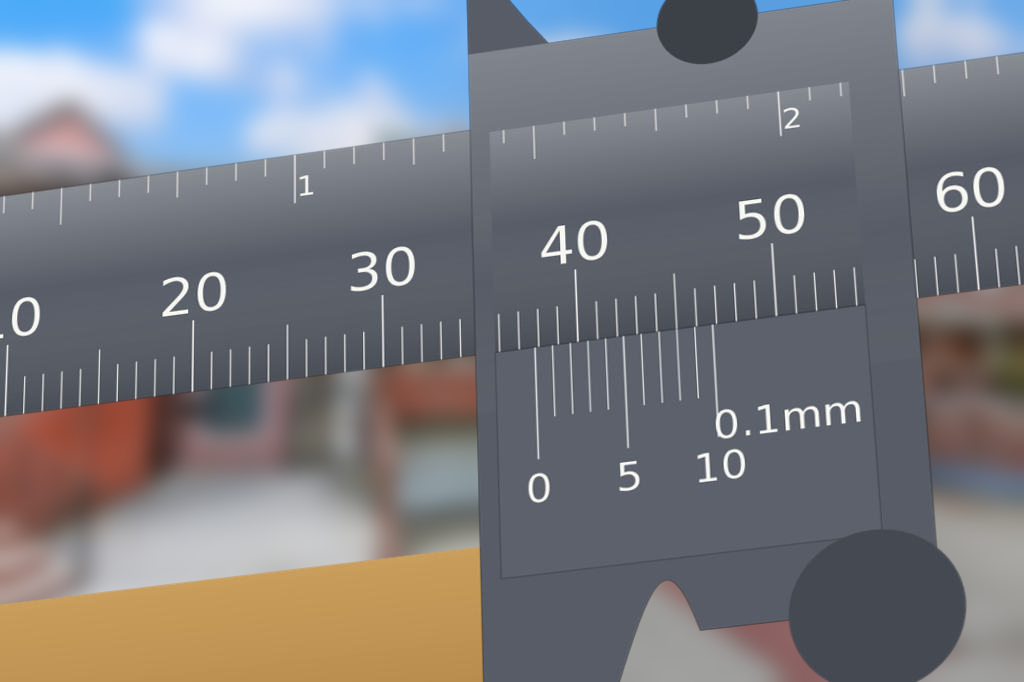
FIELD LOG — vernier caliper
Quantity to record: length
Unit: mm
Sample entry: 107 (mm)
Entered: 37.8 (mm)
